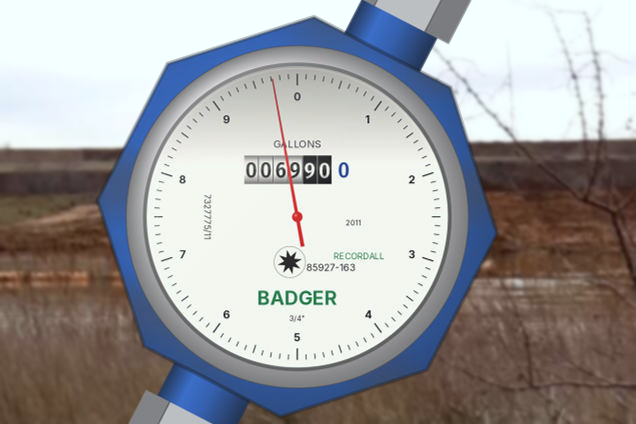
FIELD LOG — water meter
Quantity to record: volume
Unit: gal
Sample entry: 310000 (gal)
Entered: 69899.7 (gal)
